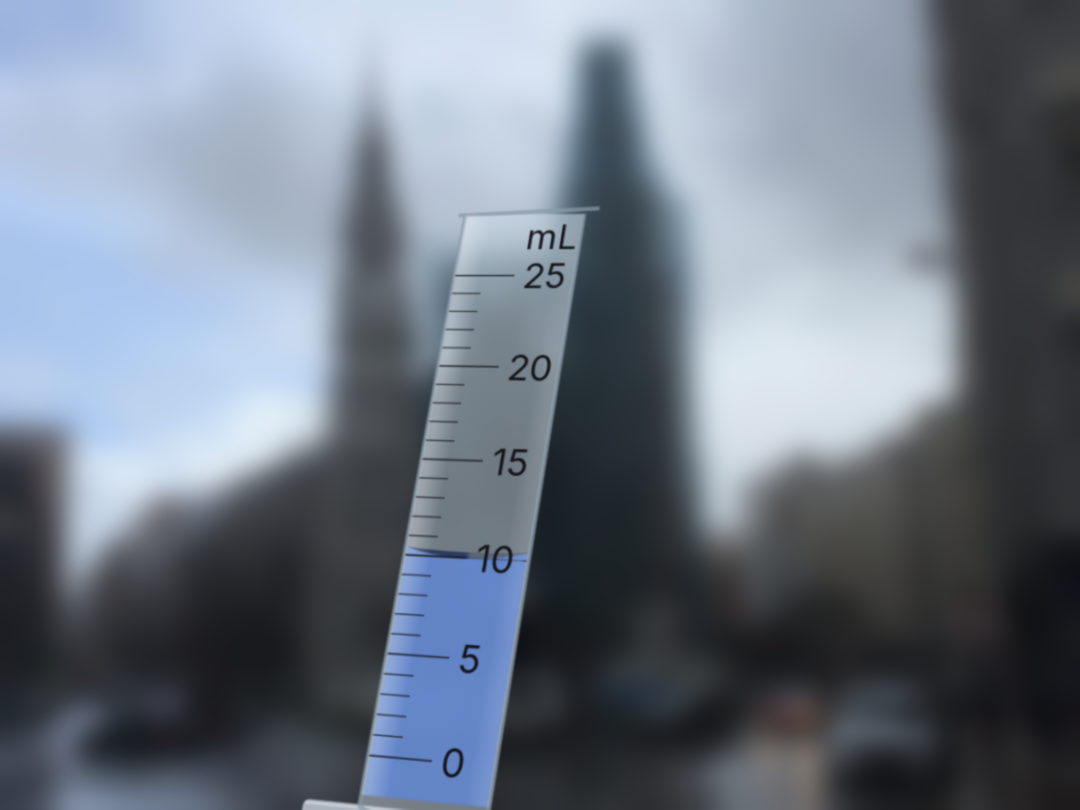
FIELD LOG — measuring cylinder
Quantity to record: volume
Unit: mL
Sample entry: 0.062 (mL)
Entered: 10 (mL)
